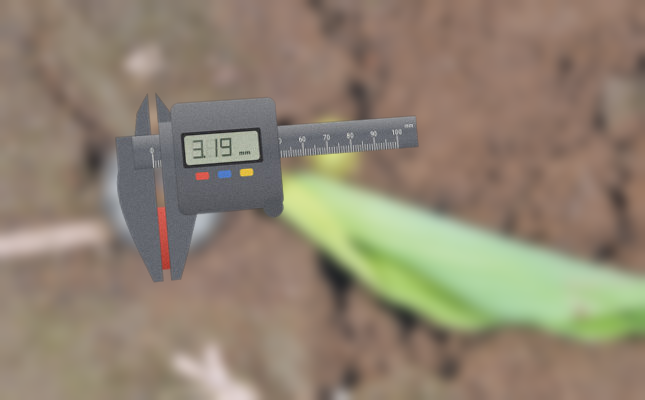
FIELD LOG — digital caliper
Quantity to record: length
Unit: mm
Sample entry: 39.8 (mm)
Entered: 3.19 (mm)
